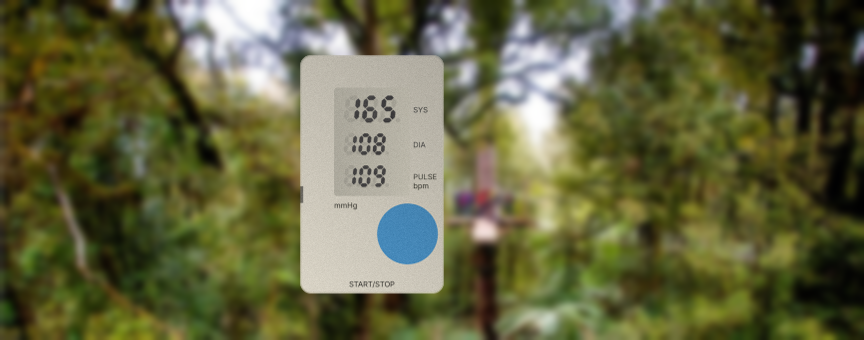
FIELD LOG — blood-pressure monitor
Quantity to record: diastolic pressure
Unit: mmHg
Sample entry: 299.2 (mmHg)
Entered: 108 (mmHg)
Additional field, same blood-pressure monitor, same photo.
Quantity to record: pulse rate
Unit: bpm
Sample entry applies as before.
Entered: 109 (bpm)
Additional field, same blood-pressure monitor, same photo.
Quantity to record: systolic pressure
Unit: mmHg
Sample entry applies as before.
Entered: 165 (mmHg)
